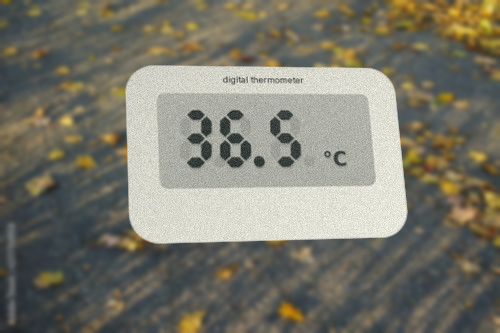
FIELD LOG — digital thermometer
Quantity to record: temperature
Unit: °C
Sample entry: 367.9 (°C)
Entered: 36.5 (°C)
